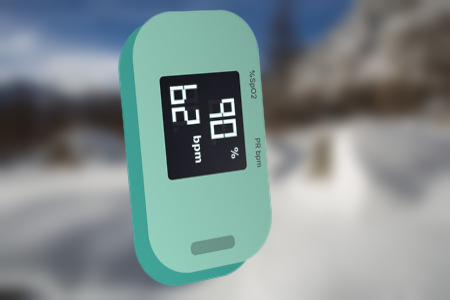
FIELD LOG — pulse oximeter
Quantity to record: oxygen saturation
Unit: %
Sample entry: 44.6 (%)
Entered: 90 (%)
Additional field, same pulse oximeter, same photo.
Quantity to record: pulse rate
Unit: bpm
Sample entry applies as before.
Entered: 62 (bpm)
